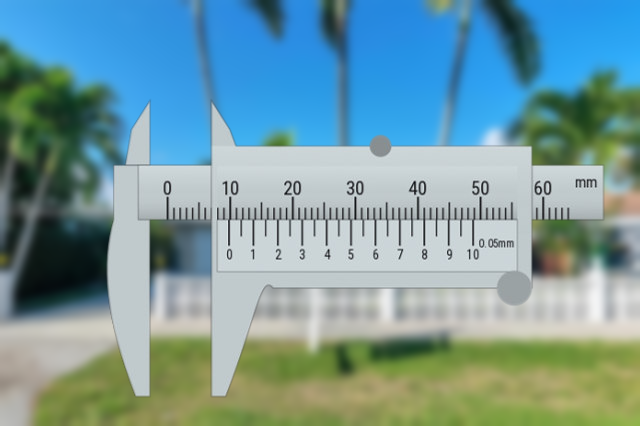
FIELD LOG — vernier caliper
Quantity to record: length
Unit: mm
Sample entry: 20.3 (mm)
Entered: 9.8 (mm)
